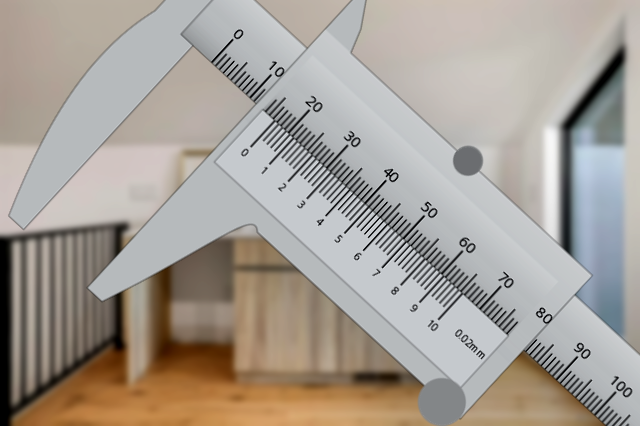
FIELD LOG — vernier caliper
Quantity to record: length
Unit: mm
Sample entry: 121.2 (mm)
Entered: 16.5 (mm)
